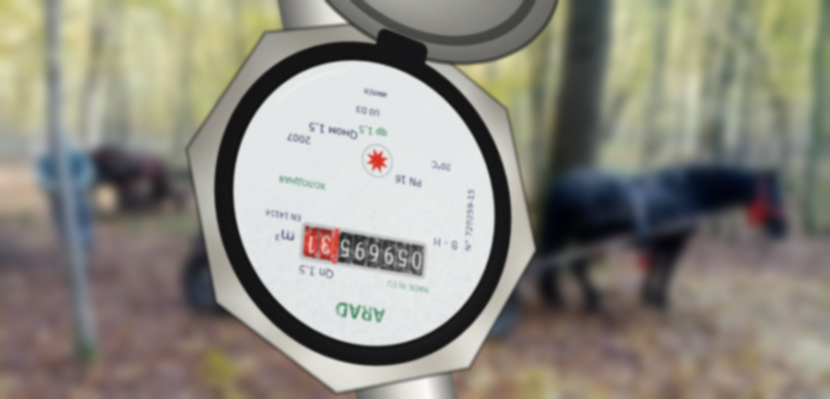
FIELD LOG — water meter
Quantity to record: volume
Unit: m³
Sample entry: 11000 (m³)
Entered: 59695.31 (m³)
